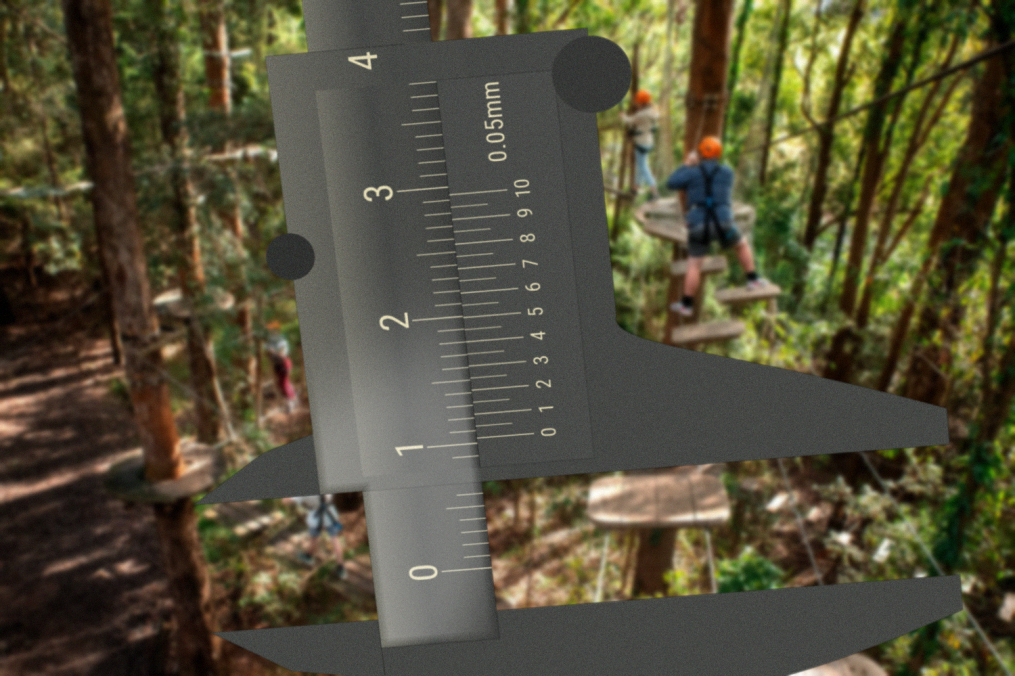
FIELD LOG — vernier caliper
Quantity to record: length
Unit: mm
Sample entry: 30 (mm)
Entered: 10.4 (mm)
